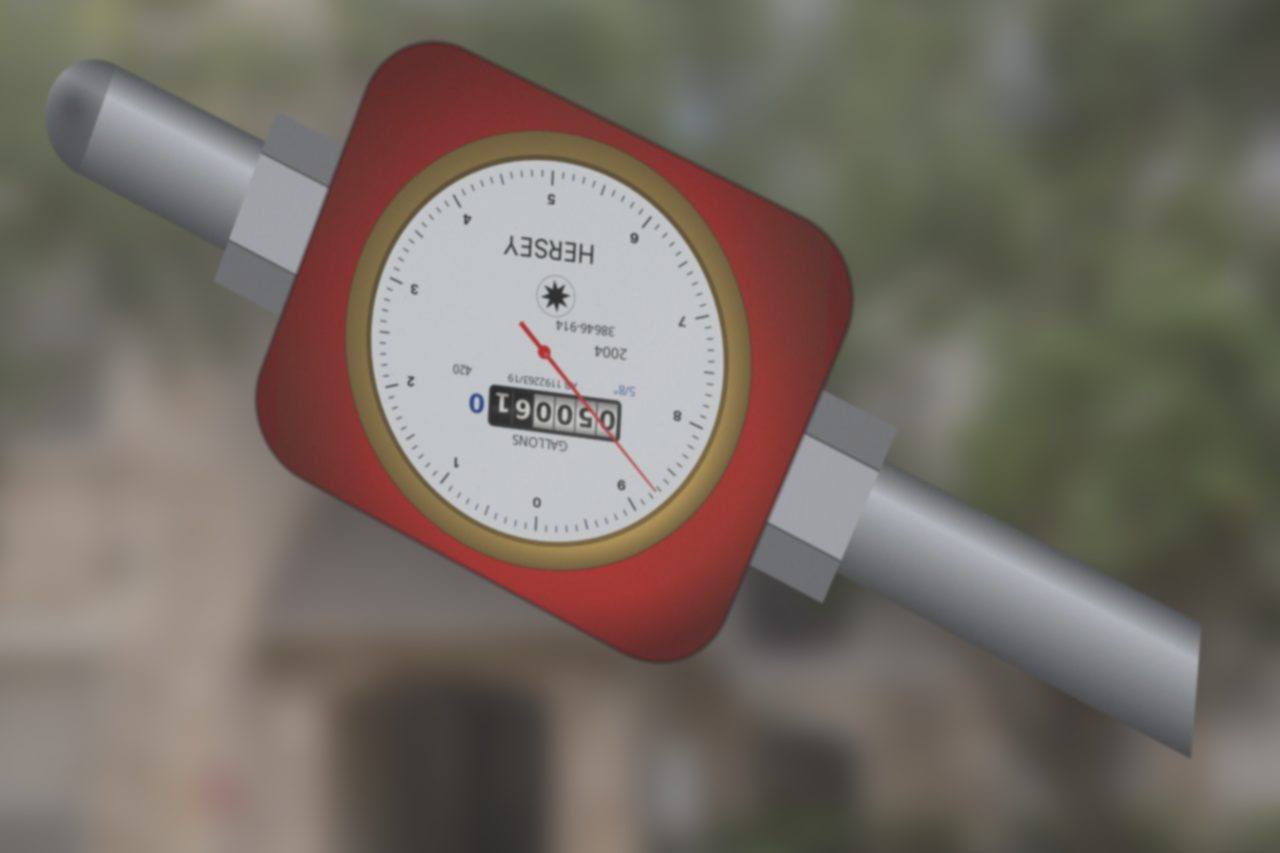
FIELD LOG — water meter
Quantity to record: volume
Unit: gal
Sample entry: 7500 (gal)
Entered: 500608.7 (gal)
